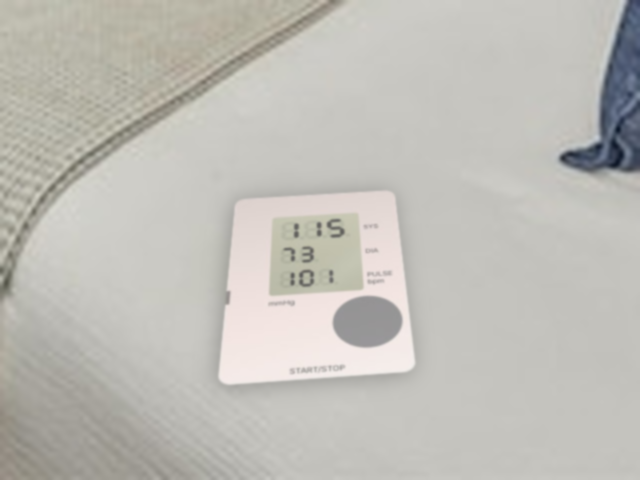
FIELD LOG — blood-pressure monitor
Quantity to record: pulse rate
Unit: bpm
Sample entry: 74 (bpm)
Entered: 101 (bpm)
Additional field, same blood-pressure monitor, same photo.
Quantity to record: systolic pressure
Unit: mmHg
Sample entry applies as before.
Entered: 115 (mmHg)
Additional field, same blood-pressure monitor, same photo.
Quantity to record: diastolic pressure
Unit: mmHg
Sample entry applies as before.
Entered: 73 (mmHg)
